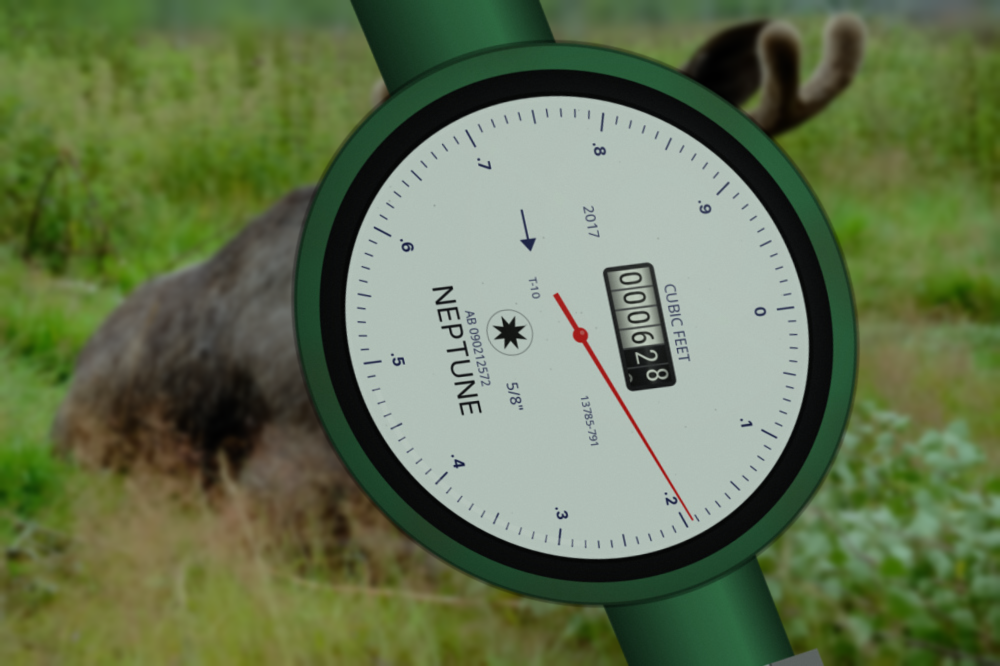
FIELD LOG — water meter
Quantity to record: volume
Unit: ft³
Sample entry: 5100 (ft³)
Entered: 628.19 (ft³)
